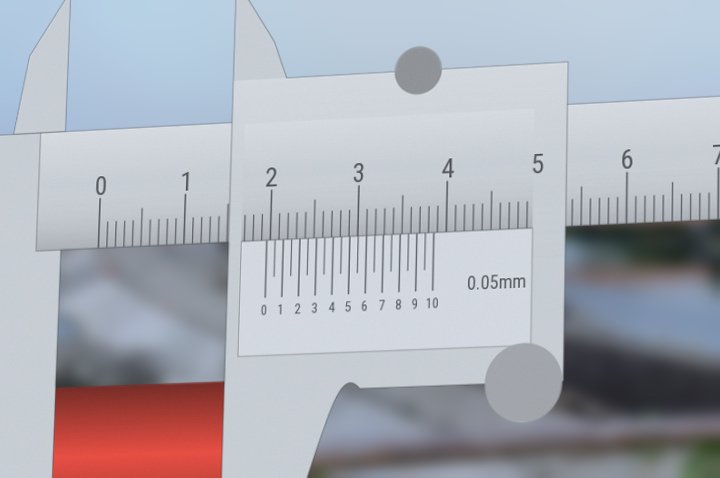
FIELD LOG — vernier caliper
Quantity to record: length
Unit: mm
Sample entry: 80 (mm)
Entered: 19.6 (mm)
